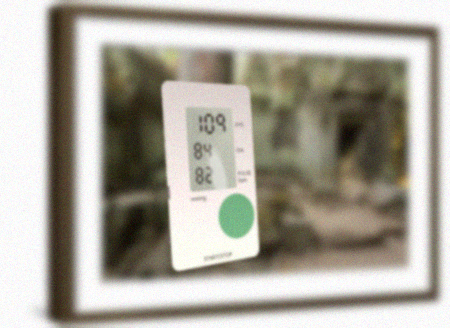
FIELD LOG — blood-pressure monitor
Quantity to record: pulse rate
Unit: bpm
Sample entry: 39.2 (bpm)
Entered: 82 (bpm)
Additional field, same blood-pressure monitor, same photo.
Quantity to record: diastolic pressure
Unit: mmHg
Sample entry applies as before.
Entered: 84 (mmHg)
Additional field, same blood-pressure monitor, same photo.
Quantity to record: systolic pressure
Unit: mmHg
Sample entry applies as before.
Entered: 109 (mmHg)
